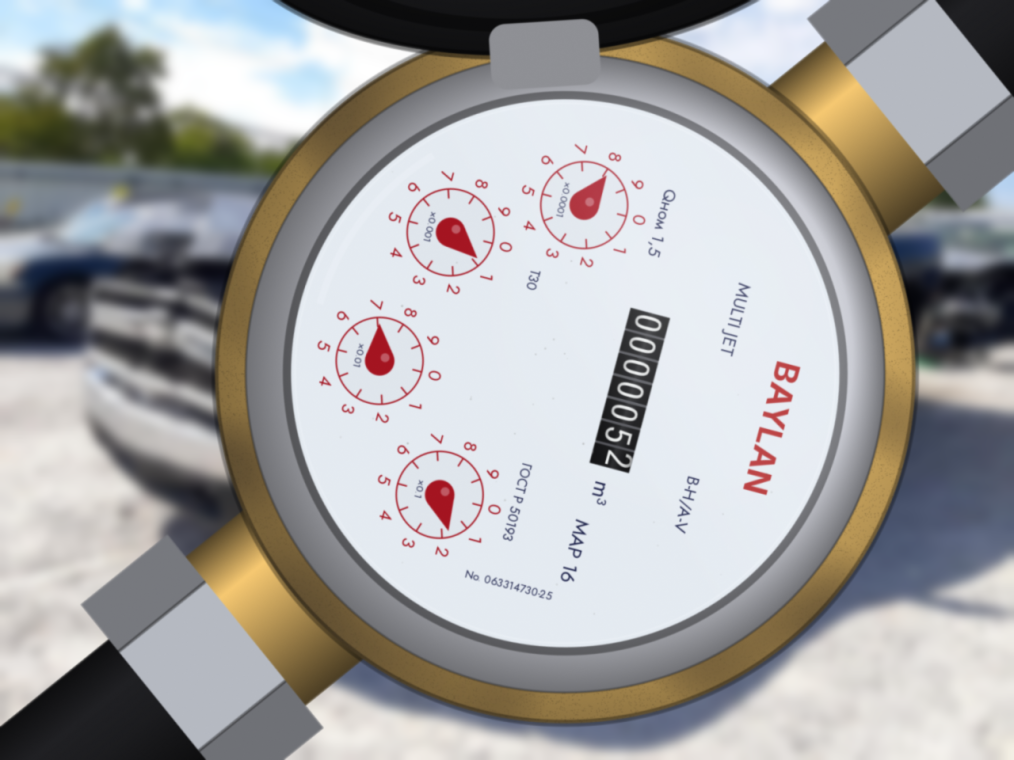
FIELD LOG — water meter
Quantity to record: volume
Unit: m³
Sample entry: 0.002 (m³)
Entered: 52.1708 (m³)
